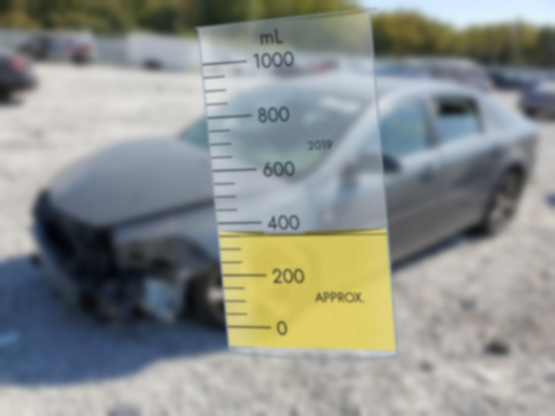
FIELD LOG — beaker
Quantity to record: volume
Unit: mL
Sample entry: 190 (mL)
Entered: 350 (mL)
